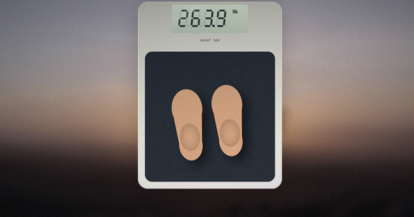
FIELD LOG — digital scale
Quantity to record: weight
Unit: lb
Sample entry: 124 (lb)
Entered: 263.9 (lb)
